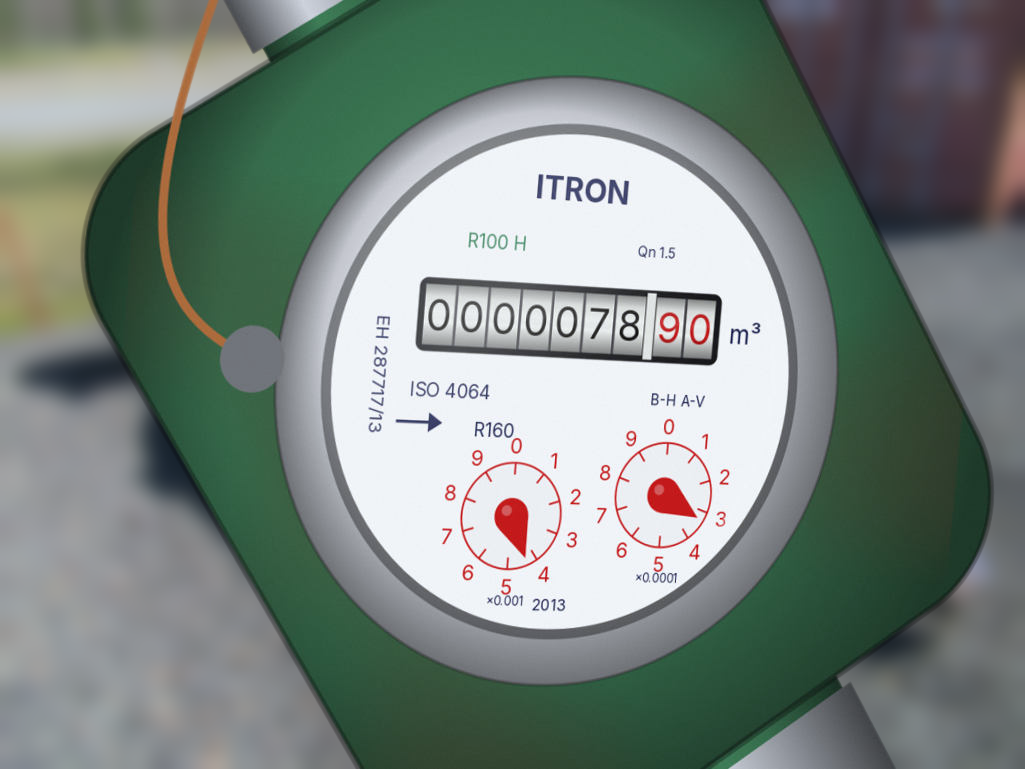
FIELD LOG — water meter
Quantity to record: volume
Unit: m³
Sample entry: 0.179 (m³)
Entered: 78.9043 (m³)
